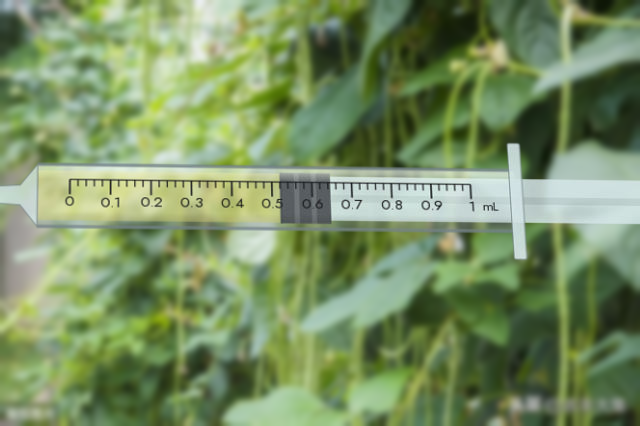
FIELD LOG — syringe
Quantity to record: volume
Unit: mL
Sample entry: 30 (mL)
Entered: 0.52 (mL)
